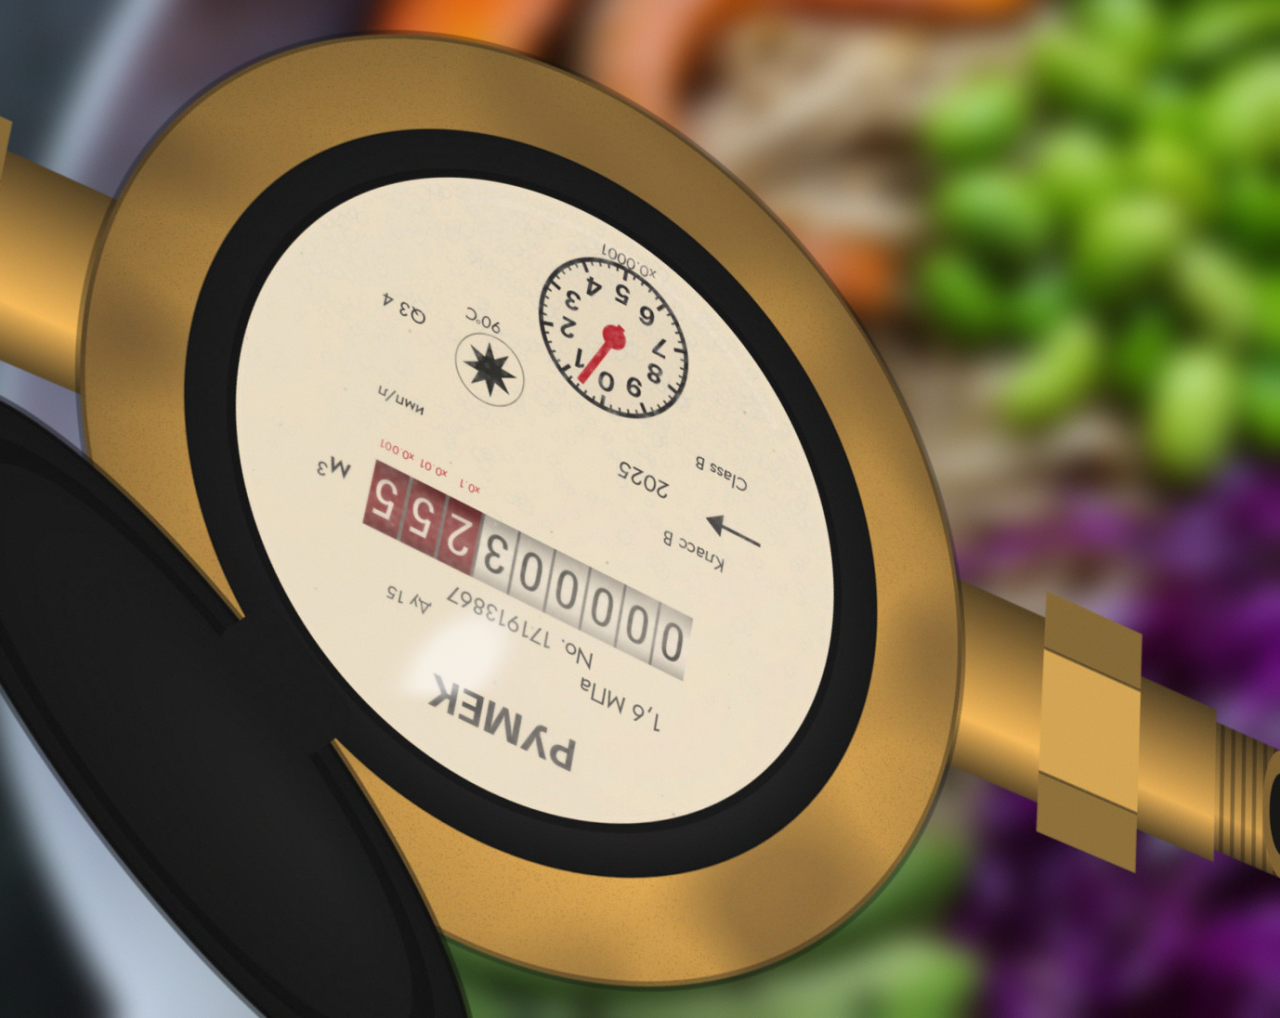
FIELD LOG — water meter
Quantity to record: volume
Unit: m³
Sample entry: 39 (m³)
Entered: 3.2550 (m³)
